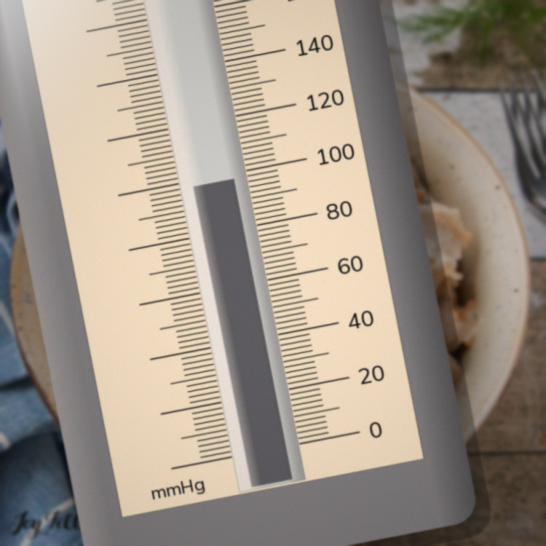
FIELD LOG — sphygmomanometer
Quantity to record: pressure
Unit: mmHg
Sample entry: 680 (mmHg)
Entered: 98 (mmHg)
